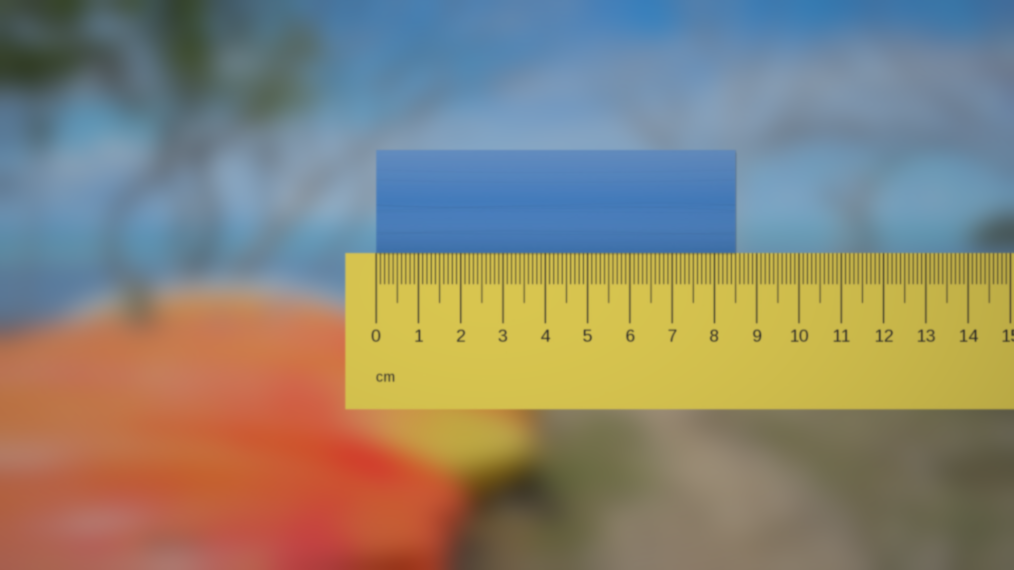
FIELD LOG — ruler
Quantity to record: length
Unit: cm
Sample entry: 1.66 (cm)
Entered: 8.5 (cm)
